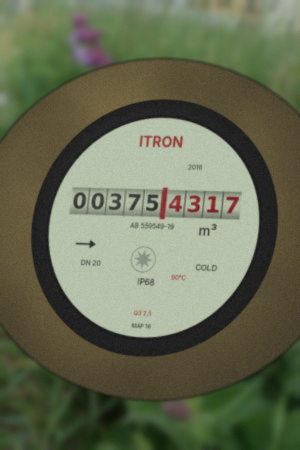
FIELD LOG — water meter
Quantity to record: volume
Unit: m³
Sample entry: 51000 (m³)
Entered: 375.4317 (m³)
